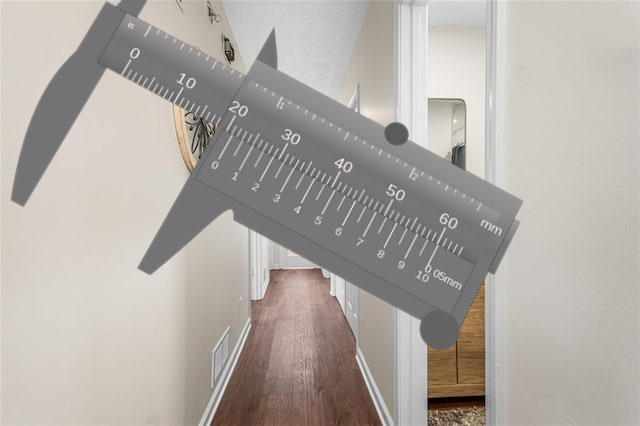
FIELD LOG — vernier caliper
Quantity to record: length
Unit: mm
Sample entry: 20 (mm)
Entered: 21.2 (mm)
